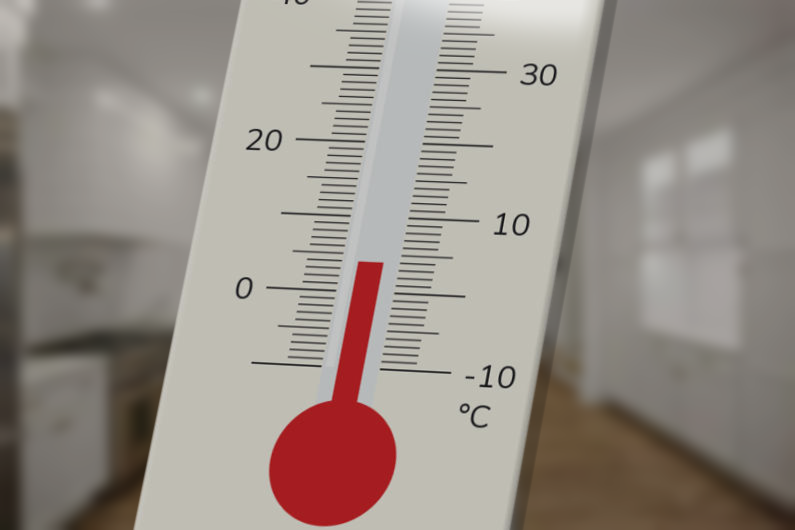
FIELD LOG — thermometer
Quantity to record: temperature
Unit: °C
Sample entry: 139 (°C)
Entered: 4 (°C)
